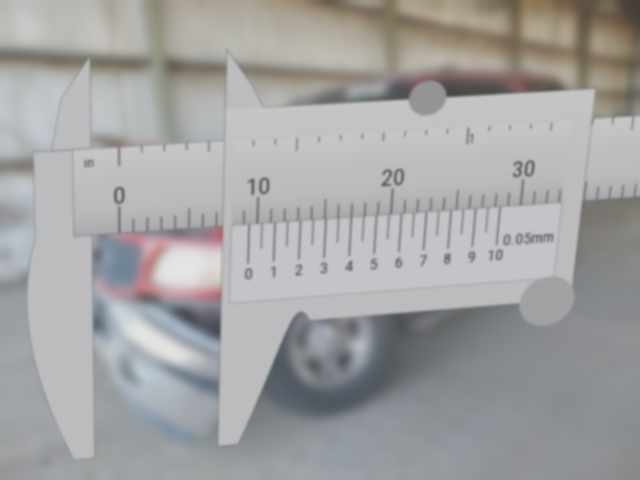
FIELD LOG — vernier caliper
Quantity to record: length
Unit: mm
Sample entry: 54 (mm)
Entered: 9.4 (mm)
